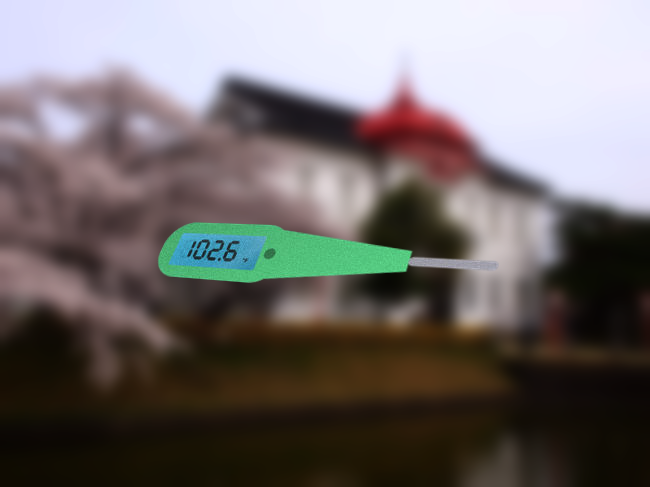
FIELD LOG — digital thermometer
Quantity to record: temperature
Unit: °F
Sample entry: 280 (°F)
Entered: 102.6 (°F)
